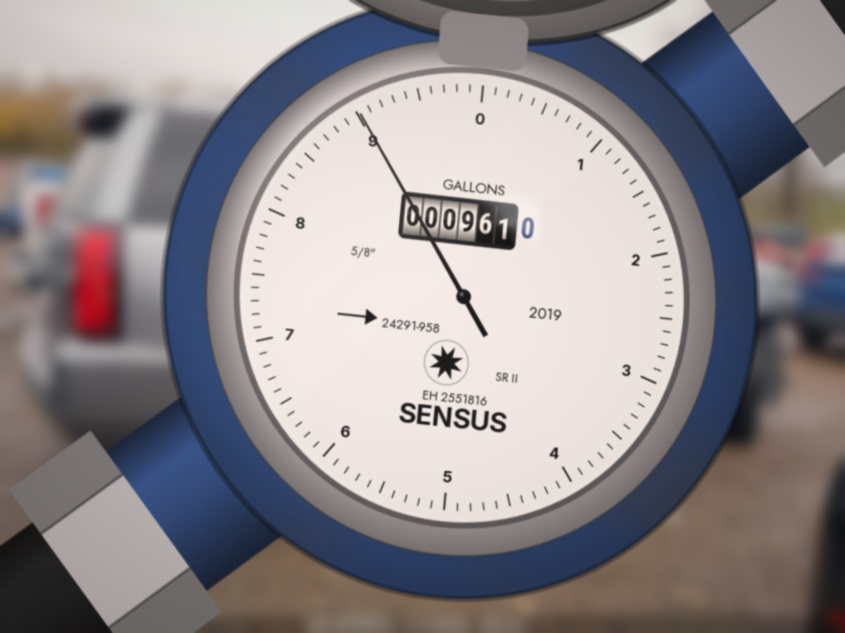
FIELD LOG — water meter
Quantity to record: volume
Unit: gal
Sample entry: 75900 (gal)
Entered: 9609.0 (gal)
